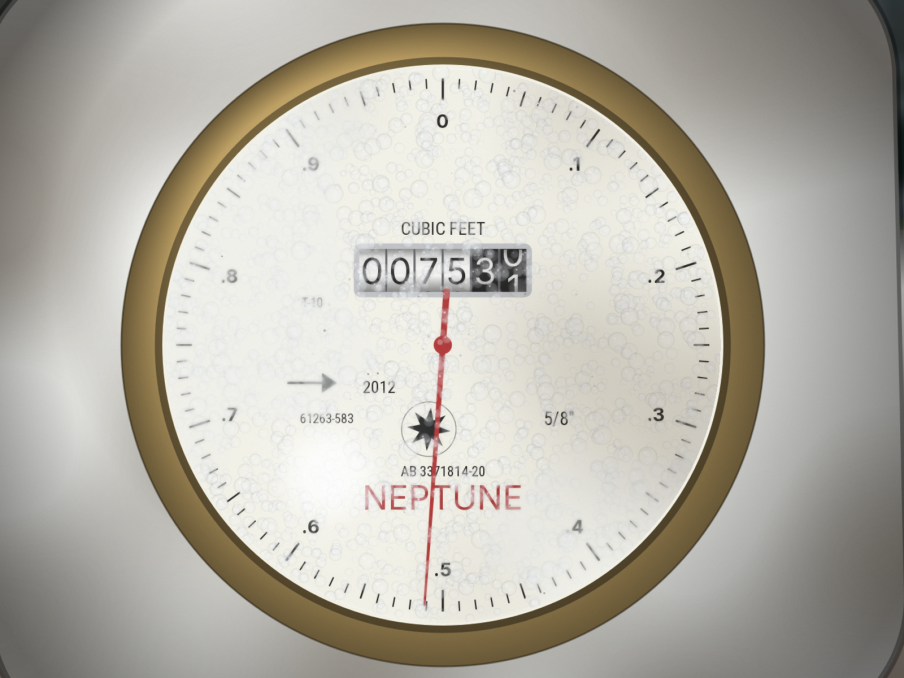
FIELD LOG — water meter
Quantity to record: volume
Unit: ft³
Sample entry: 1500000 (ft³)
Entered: 7530.51 (ft³)
